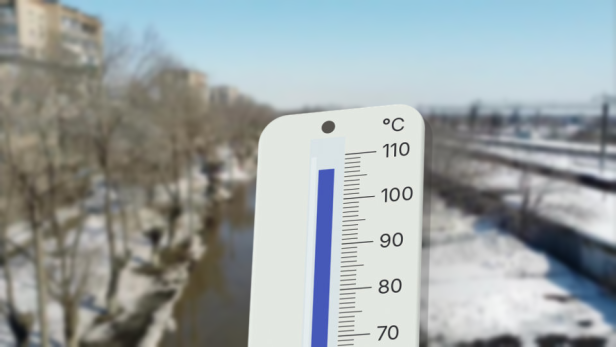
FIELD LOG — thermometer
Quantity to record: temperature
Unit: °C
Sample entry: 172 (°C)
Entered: 107 (°C)
